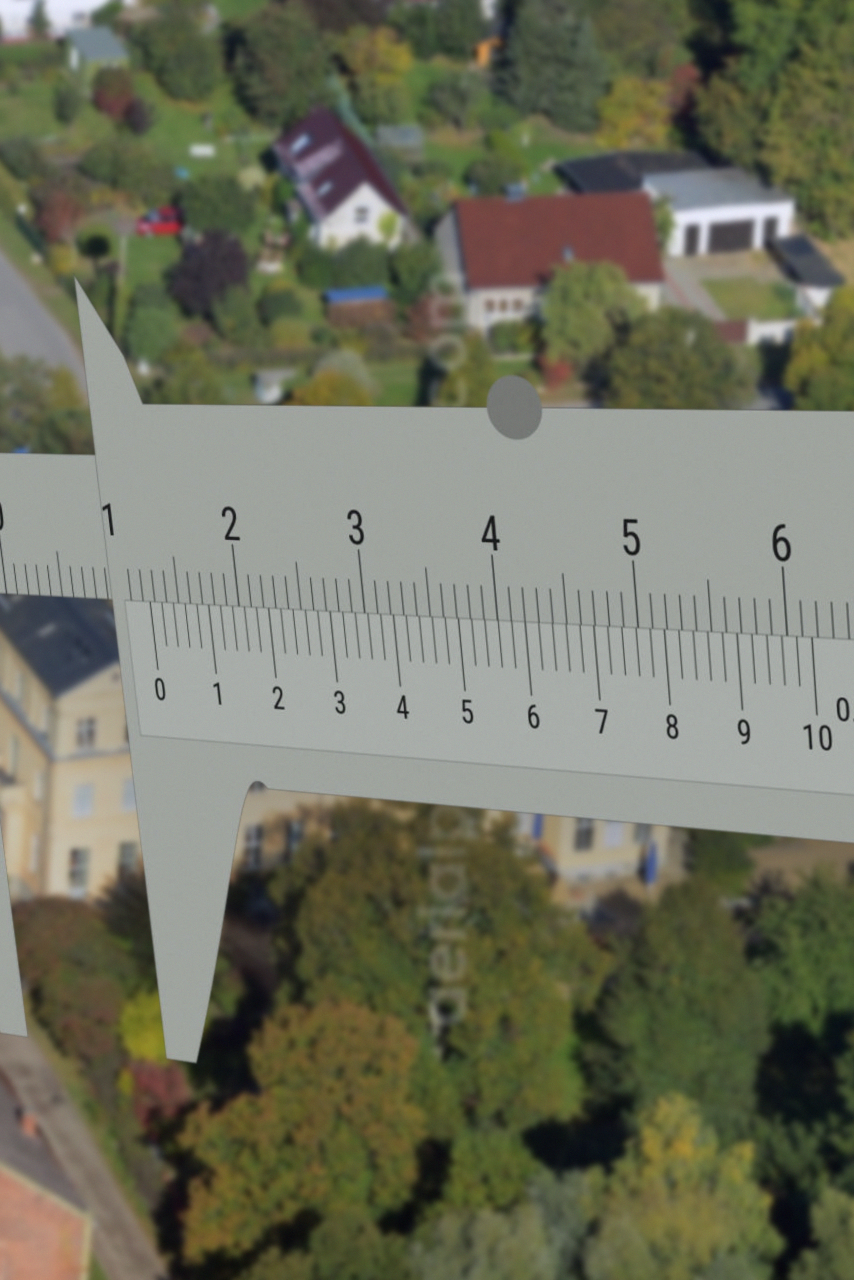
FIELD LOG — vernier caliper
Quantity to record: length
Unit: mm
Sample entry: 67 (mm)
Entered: 12.6 (mm)
